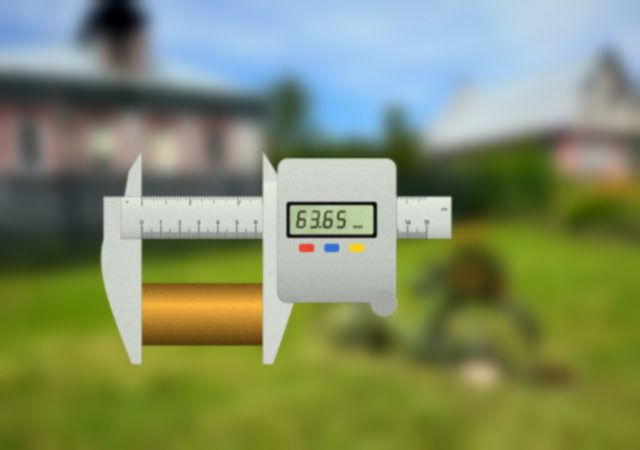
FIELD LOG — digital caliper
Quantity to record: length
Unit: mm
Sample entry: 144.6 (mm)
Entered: 63.65 (mm)
